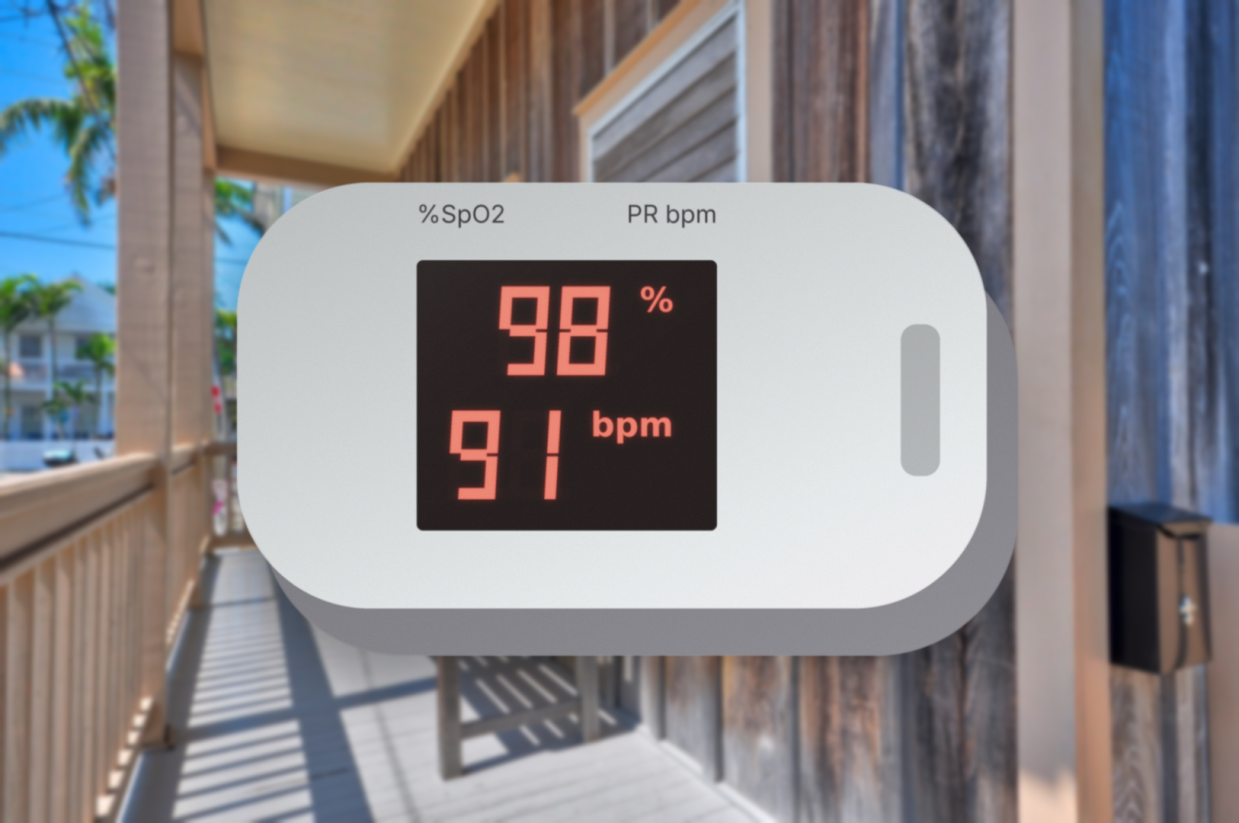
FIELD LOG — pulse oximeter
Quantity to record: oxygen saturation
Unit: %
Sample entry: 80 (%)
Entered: 98 (%)
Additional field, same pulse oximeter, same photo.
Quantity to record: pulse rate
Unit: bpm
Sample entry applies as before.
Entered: 91 (bpm)
